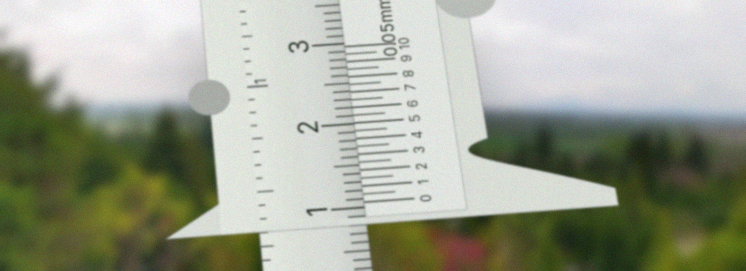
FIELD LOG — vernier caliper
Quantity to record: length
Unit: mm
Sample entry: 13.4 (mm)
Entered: 10.6 (mm)
